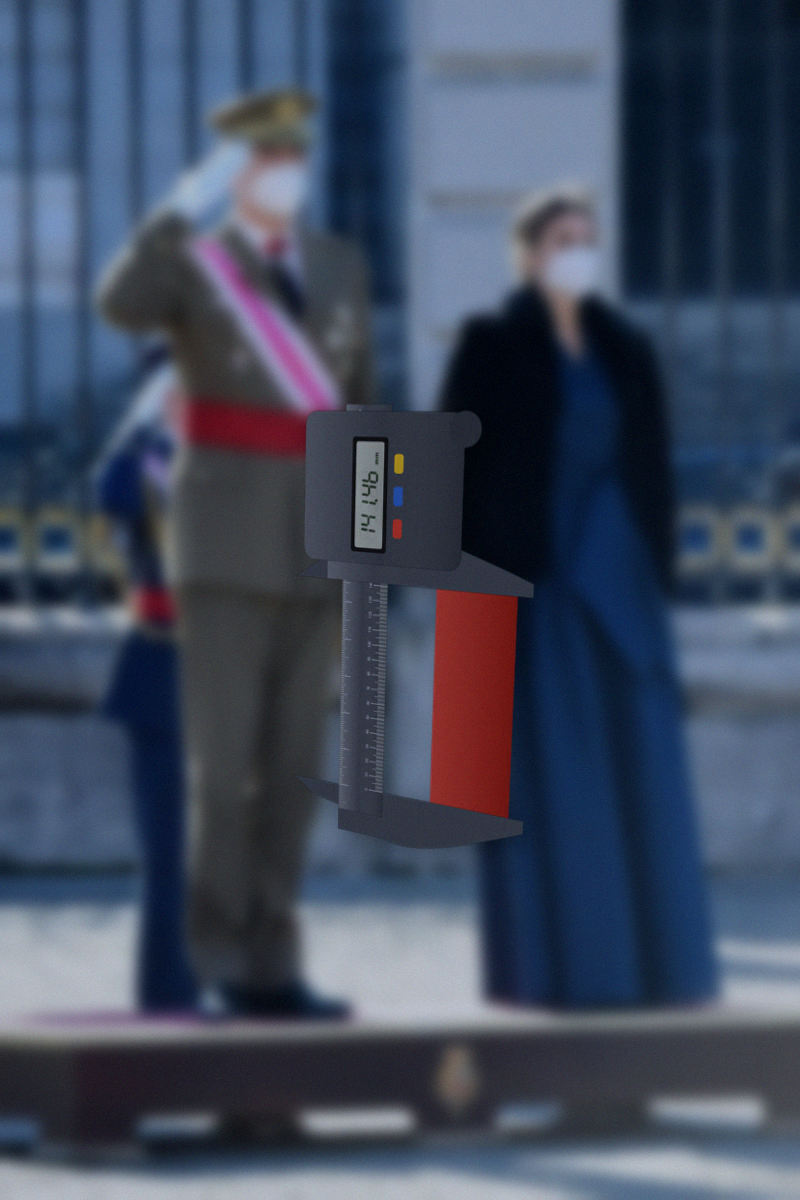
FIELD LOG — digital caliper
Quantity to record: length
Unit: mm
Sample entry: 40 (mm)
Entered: 141.46 (mm)
